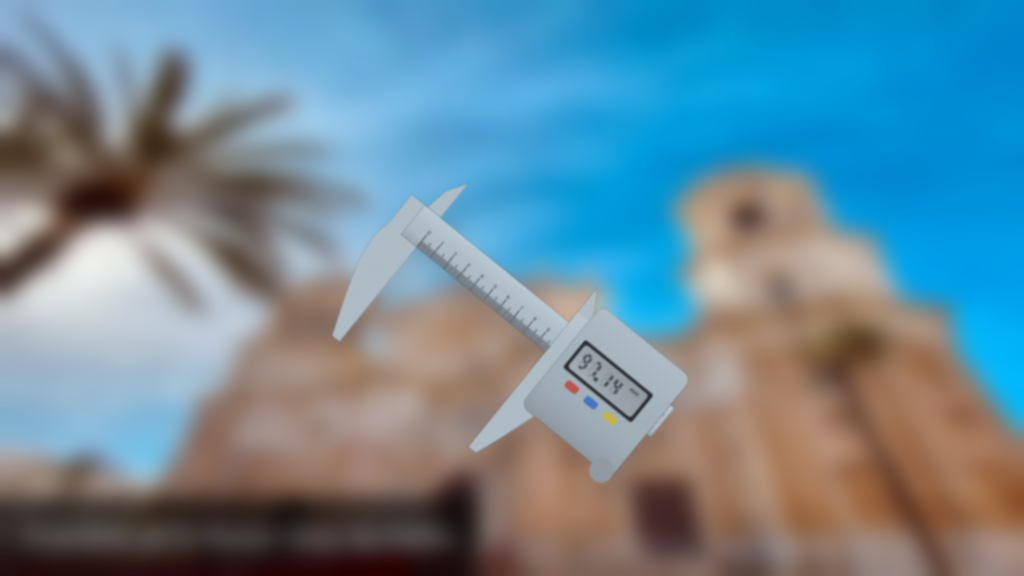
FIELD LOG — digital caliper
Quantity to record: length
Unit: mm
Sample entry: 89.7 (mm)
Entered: 97.14 (mm)
